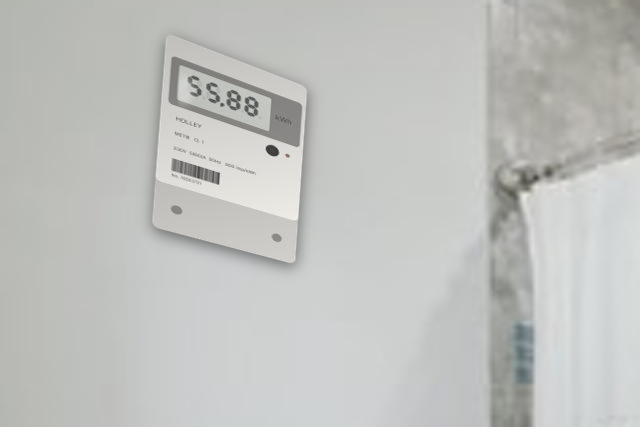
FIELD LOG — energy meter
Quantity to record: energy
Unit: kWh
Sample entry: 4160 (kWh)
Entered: 55.88 (kWh)
